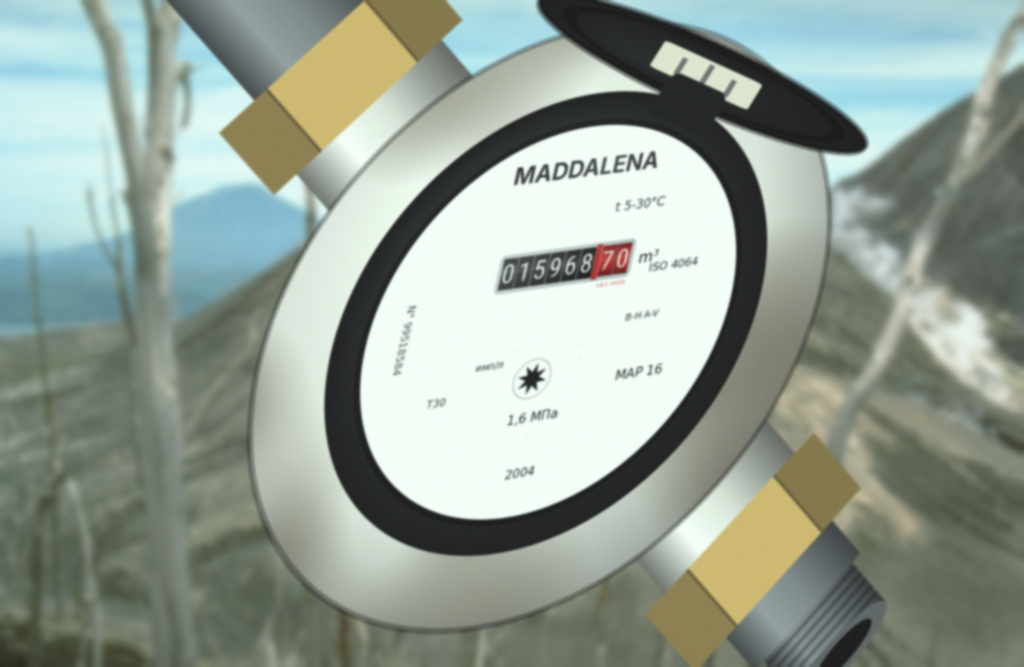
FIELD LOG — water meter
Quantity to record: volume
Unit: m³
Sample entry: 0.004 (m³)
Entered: 15968.70 (m³)
